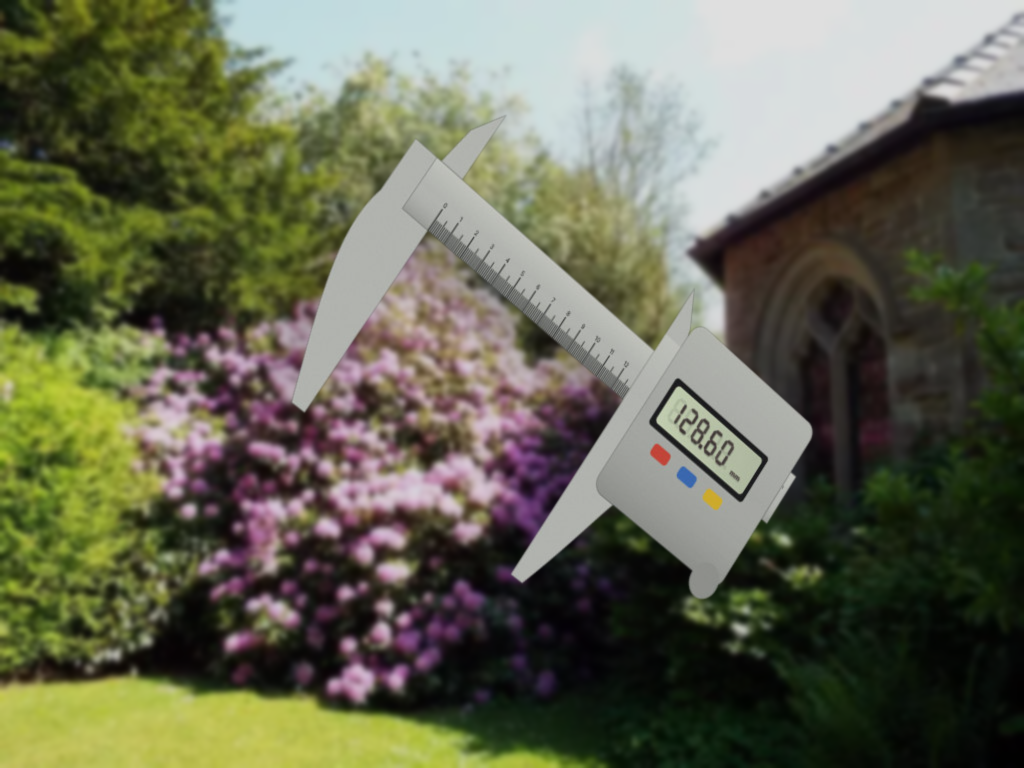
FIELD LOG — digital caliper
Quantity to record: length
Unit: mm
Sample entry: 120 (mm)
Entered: 128.60 (mm)
